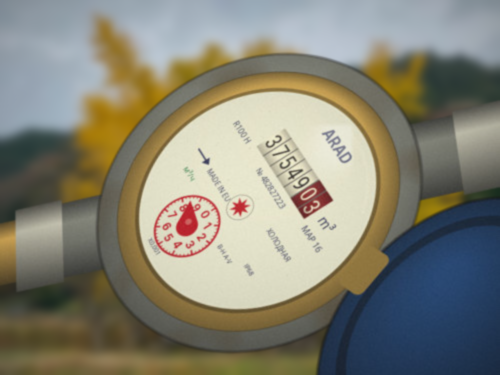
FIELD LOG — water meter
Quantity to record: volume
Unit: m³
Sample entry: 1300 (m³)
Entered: 37549.028 (m³)
